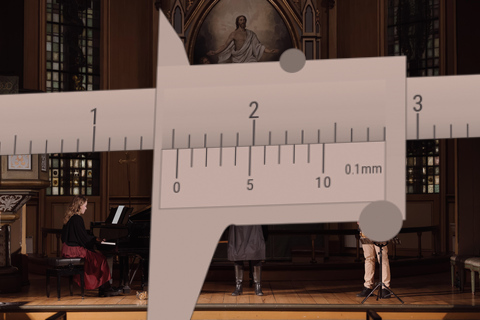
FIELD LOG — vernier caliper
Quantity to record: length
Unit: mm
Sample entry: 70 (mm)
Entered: 15.3 (mm)
